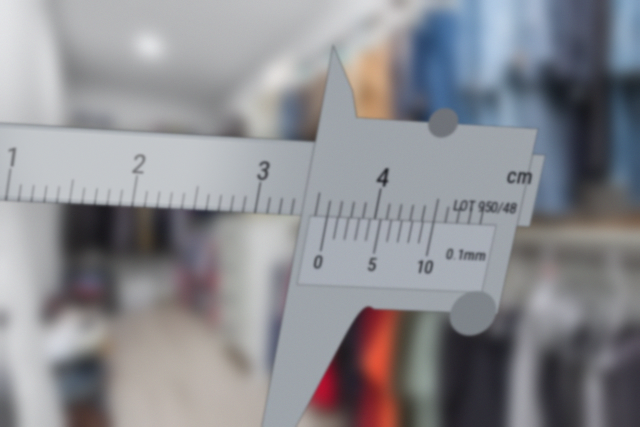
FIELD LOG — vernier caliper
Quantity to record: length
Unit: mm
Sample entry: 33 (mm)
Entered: 36.0 (mm)
